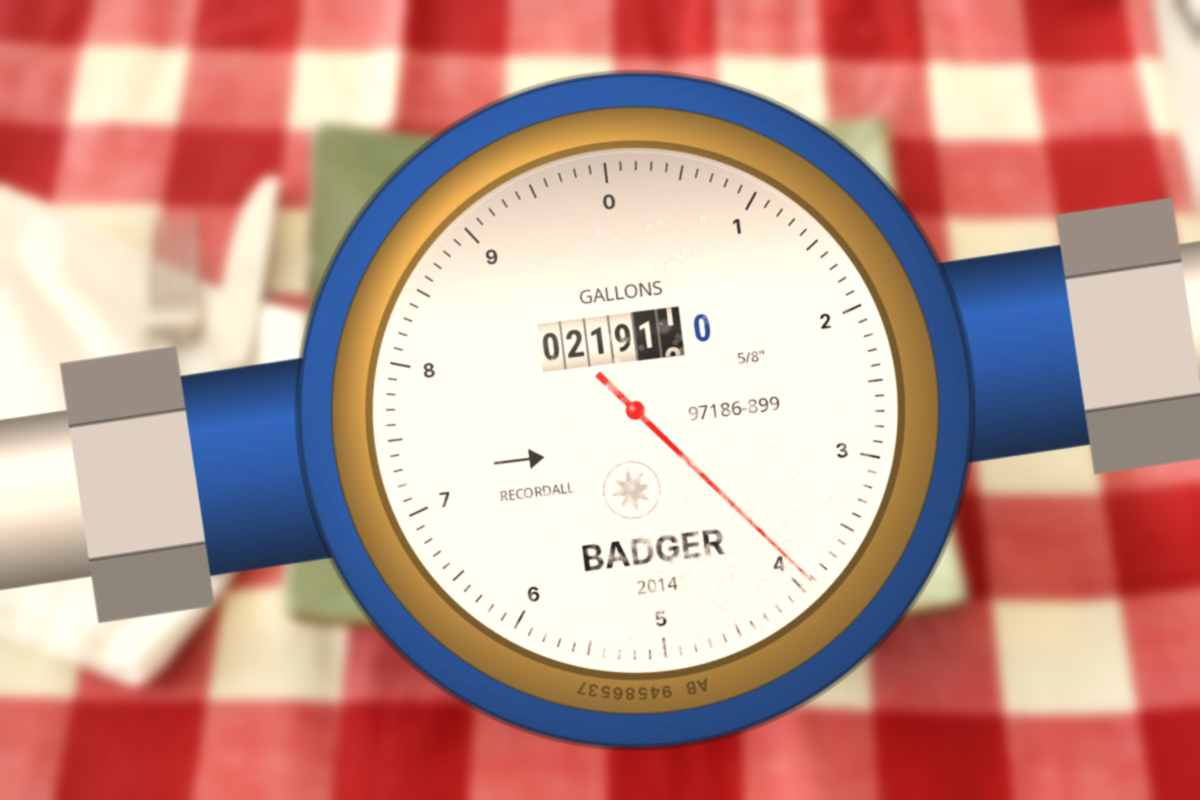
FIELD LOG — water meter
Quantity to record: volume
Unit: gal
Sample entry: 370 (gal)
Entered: 219113.9 (gal)
